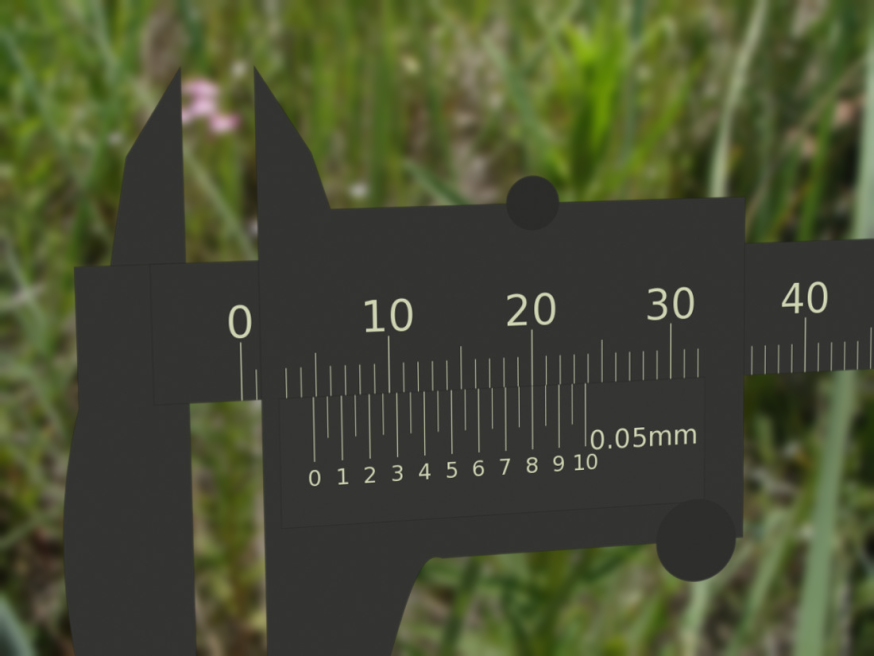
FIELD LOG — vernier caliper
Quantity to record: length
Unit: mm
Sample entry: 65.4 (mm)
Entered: 4.8 (mm)
